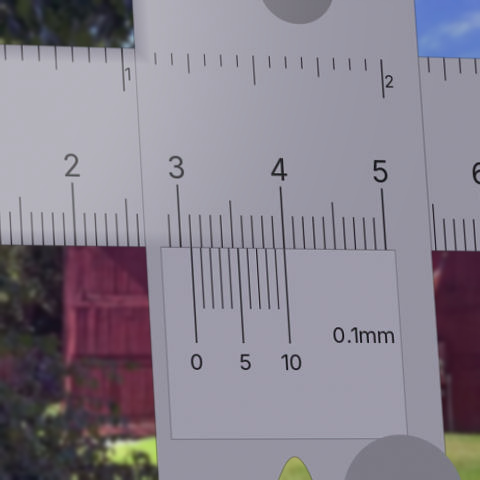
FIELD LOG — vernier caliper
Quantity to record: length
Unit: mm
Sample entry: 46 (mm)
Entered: 31.0 (mm)
